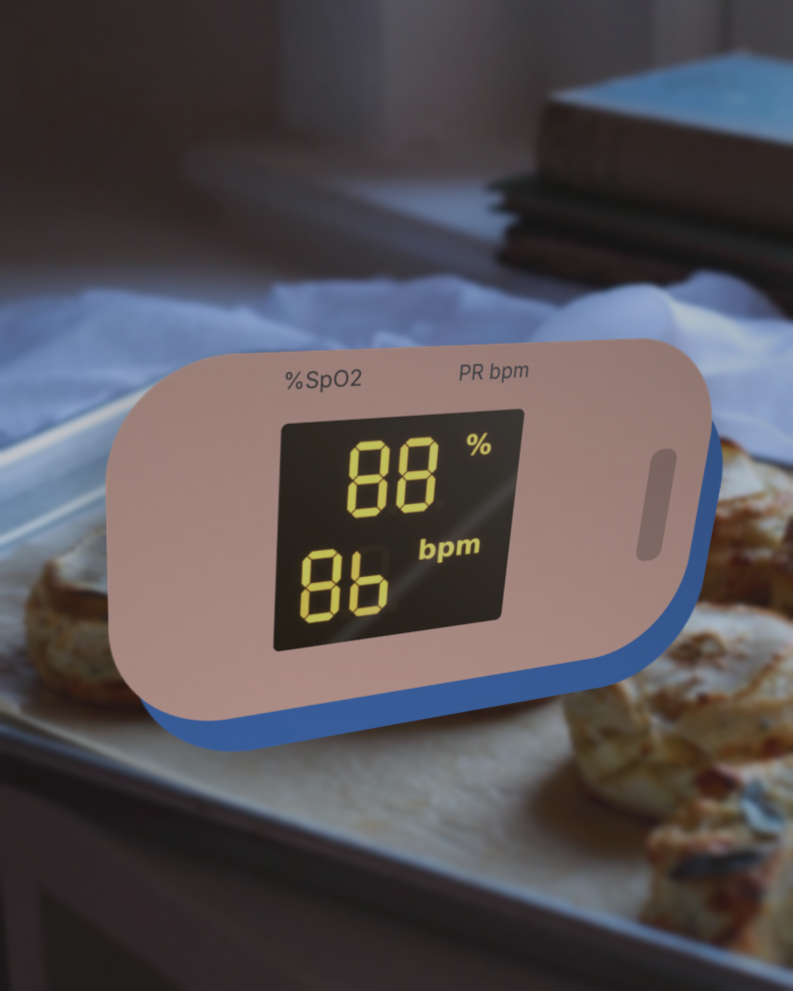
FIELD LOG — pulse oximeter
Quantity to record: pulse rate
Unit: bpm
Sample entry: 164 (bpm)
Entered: 86 (bpm)
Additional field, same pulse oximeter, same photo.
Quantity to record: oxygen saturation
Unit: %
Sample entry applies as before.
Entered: 88 (%)
